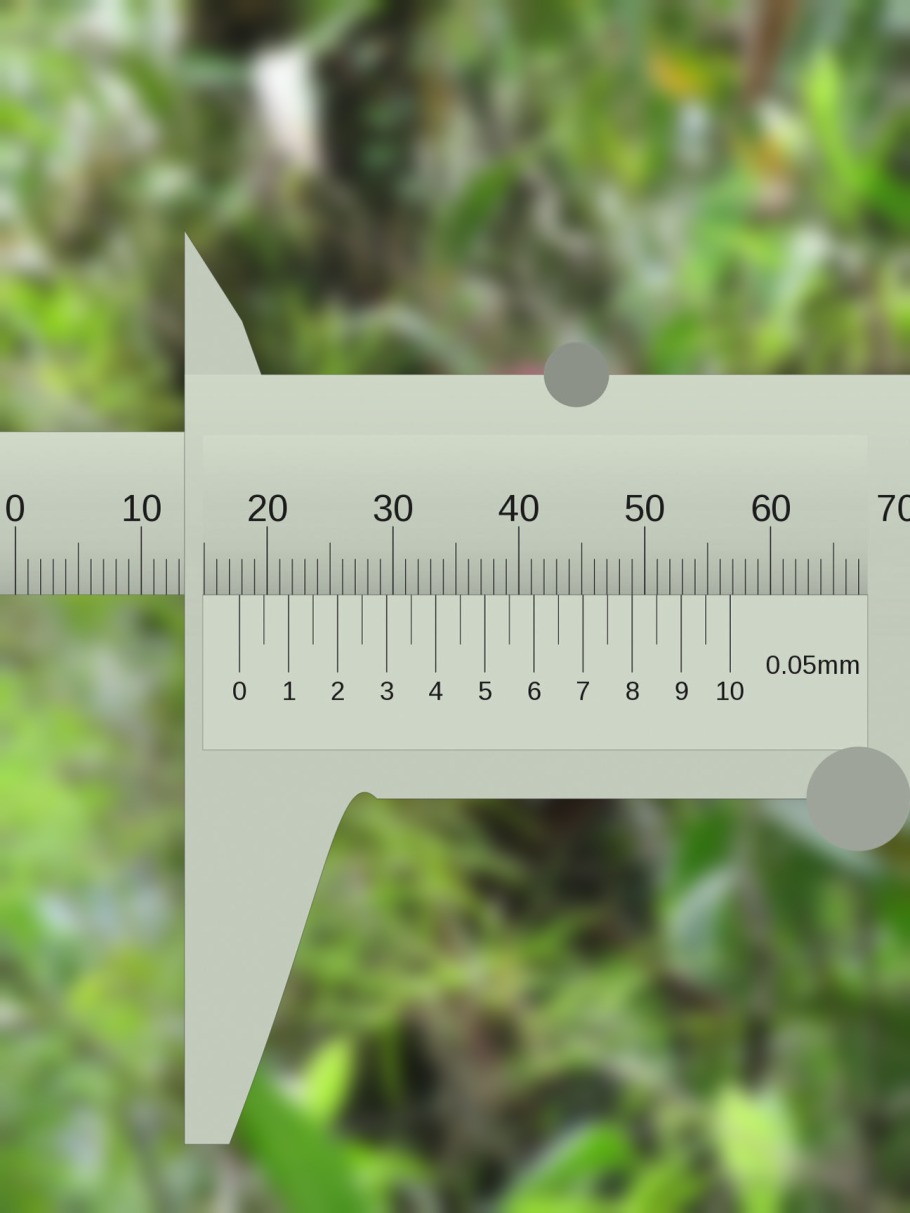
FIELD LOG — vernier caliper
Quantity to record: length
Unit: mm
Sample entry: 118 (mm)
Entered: 17.8 (mm)
